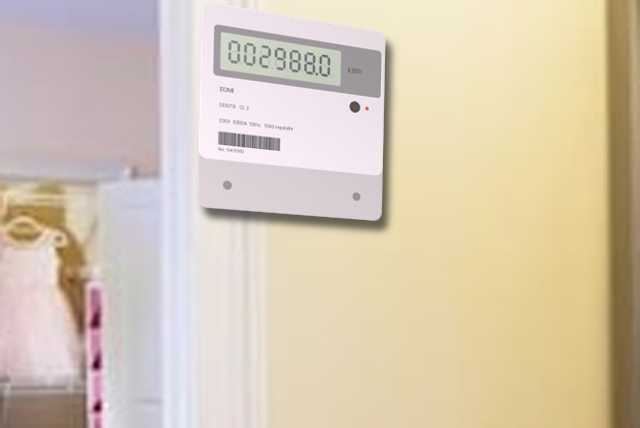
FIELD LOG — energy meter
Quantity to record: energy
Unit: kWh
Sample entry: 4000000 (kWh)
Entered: 2988.0 (kWh)
